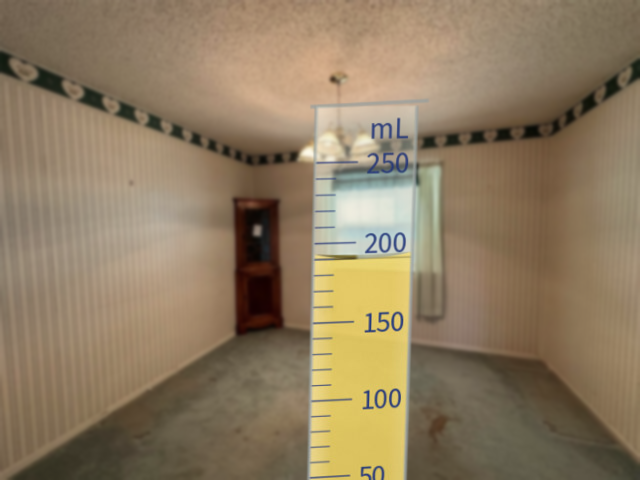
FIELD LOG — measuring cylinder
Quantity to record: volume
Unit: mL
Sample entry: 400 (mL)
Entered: 190 (mL)
